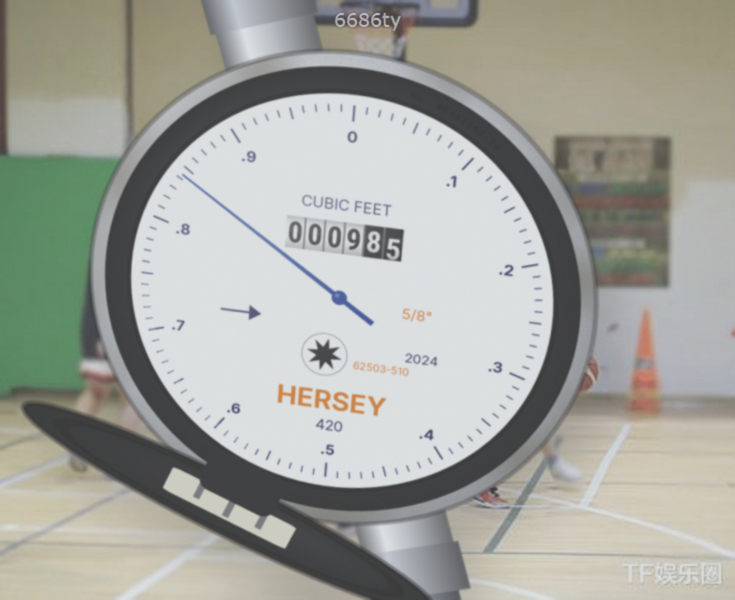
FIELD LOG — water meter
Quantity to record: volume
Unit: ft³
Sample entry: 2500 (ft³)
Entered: 984.84 (ft³)
